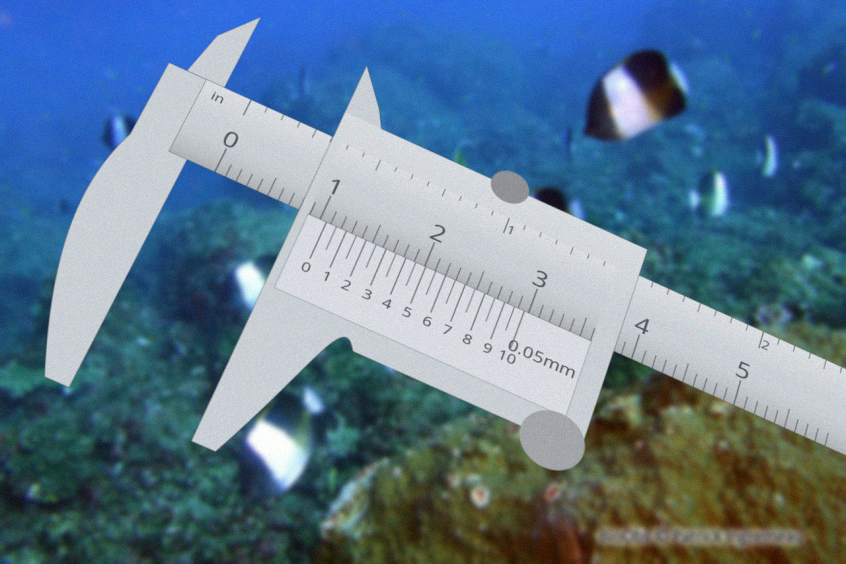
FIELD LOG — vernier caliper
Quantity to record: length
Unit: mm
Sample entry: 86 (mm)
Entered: 10.6 (mm)
